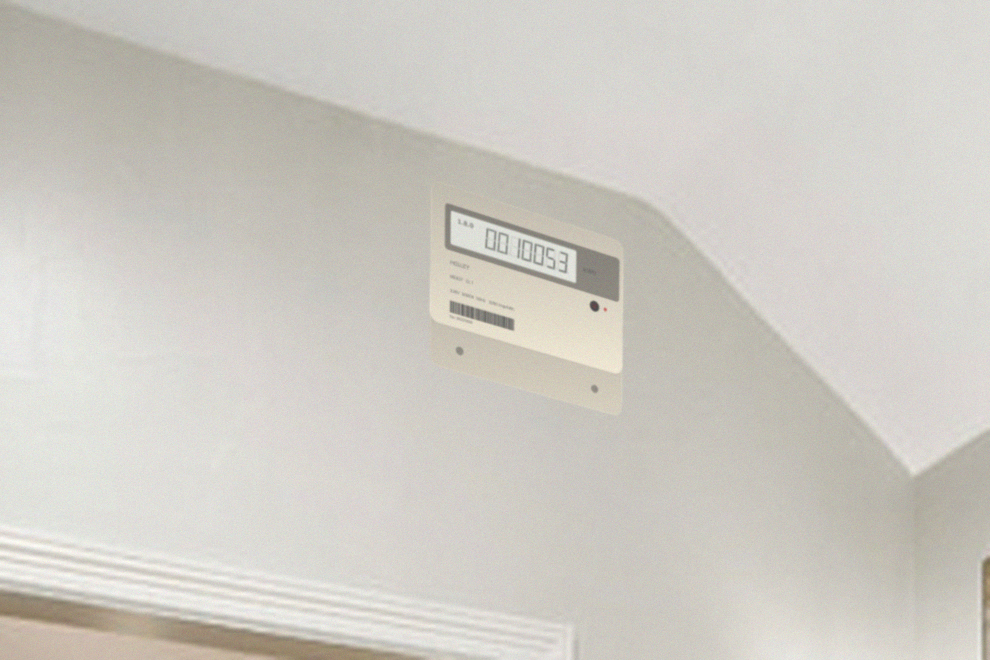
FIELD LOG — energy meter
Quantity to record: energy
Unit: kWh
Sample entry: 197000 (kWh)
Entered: 10053 (kWh)
